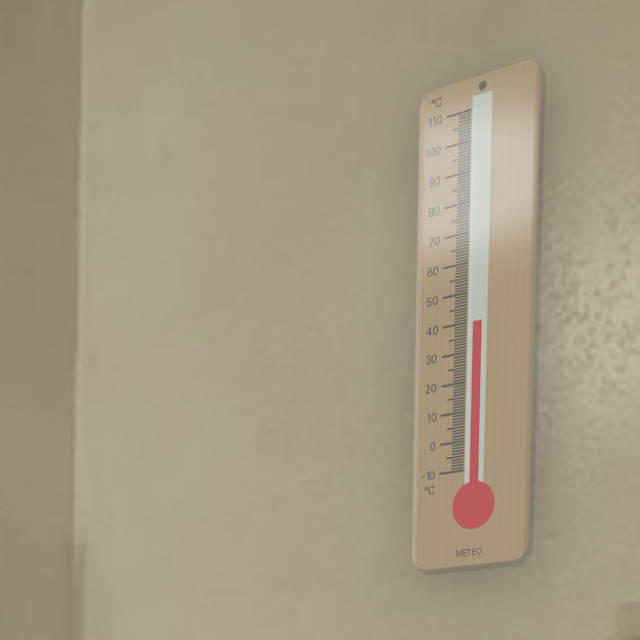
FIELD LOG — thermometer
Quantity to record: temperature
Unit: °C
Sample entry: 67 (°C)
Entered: 40 (°C)
